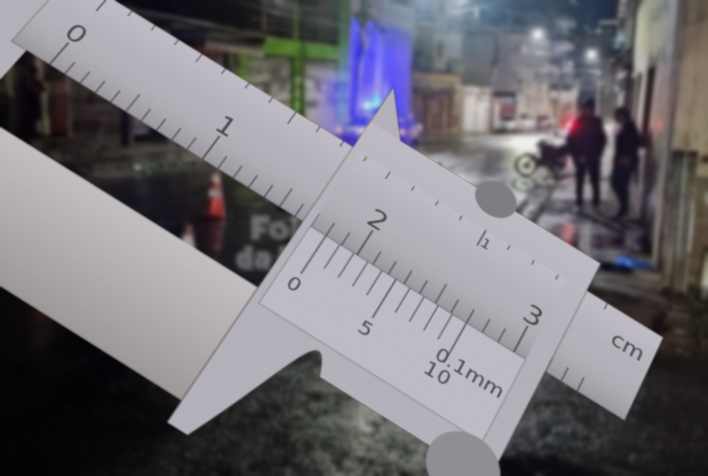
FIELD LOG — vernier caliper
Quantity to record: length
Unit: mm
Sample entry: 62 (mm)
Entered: 18.0 (mm)
